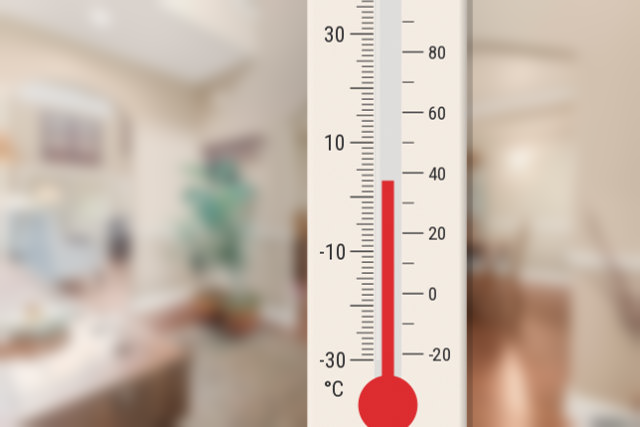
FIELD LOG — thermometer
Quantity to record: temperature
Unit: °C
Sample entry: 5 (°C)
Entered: 3 (°C)
